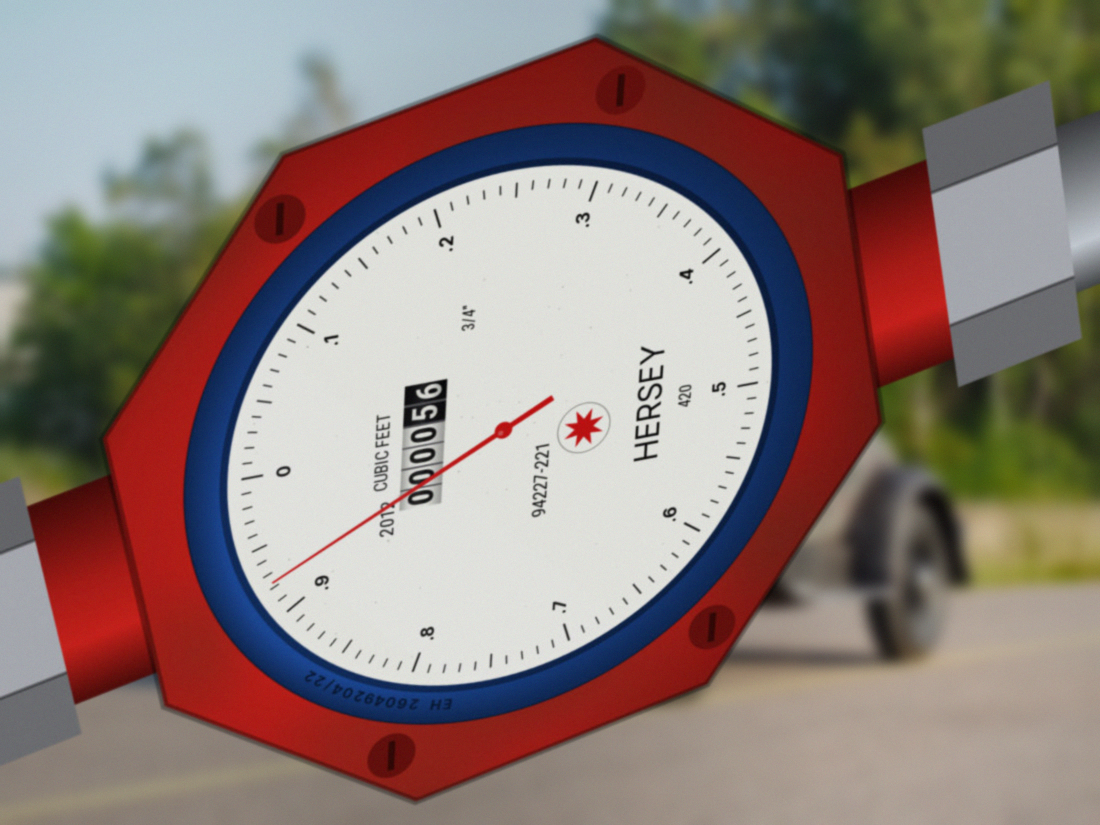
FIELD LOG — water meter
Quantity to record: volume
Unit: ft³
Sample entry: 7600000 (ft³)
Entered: 55.92 (ft³)
